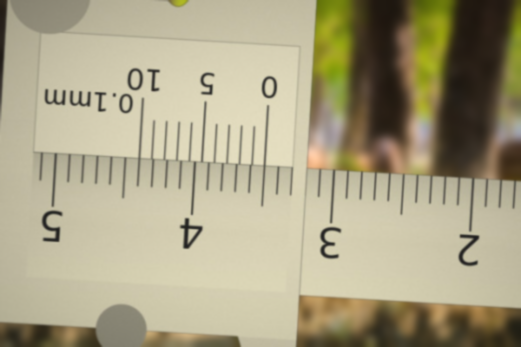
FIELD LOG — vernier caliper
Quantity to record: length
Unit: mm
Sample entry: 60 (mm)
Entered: 35.0 (mm)
